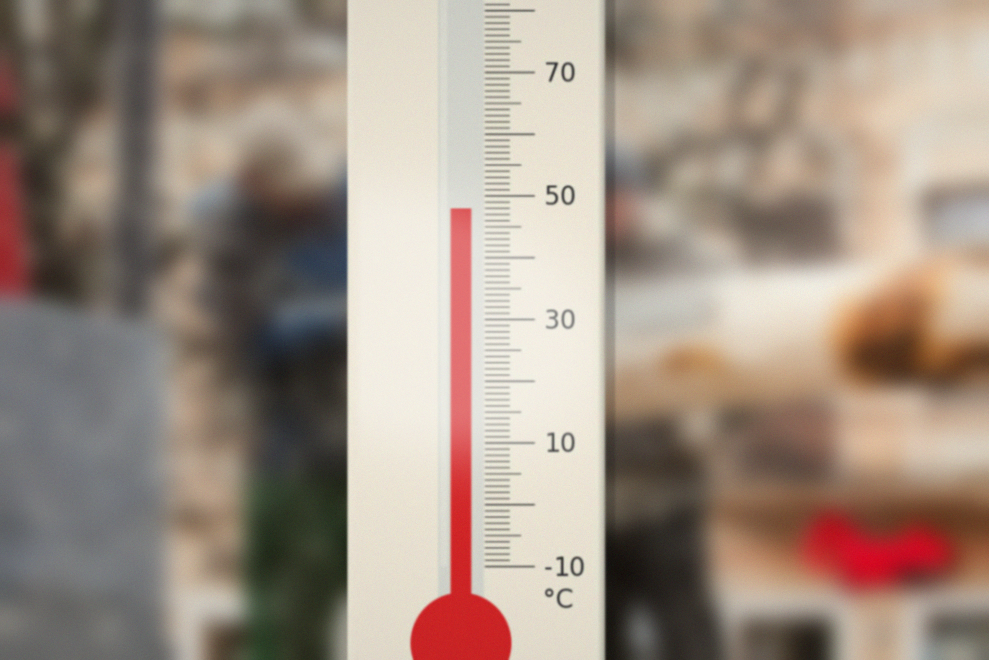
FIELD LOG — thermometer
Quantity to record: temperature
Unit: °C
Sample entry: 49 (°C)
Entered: 48 (°C)
